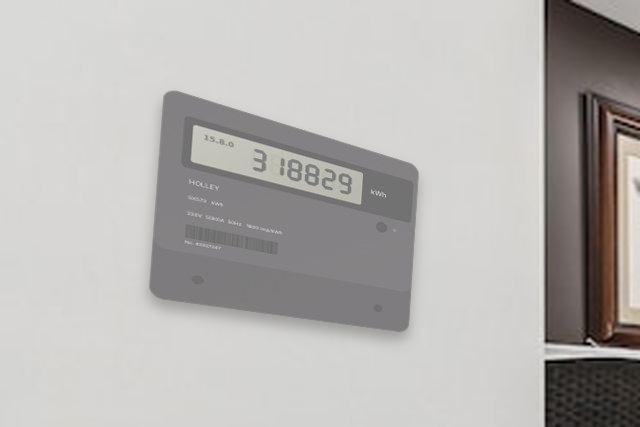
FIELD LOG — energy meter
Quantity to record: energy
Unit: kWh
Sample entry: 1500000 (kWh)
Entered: 318829 (kWh)
